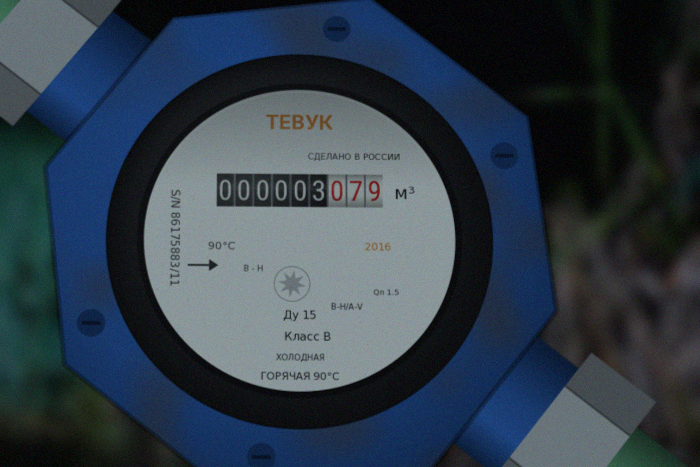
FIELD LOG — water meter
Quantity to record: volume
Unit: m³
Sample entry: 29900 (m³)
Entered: 3.079 (m³)
